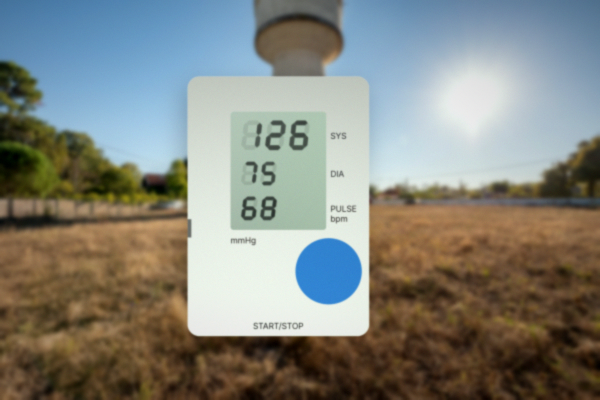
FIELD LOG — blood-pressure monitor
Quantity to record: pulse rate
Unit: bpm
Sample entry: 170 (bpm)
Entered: 68 (bpm)
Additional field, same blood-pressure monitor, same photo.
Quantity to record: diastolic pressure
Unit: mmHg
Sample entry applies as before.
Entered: 75 (mmHg)
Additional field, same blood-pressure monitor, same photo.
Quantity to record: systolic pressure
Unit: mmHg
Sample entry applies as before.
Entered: 126 (mmHg)
